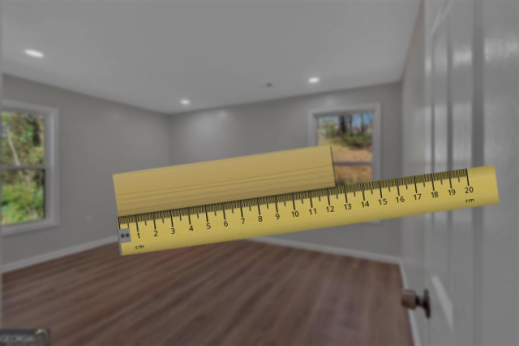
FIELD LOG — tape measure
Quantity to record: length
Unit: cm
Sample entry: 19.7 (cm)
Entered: 12.5 (cm)
